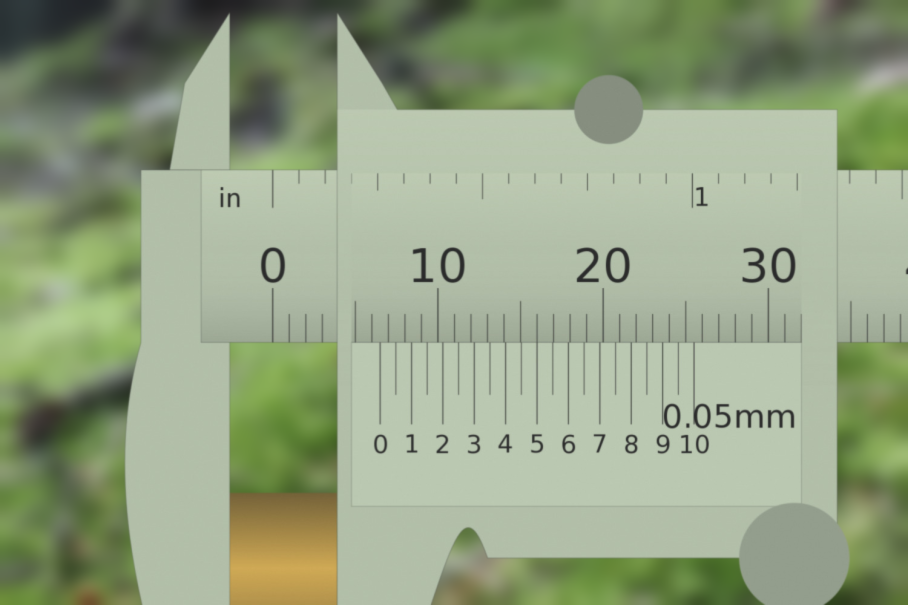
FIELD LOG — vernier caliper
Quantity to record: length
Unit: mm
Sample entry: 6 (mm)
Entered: 6.5 (mm)
